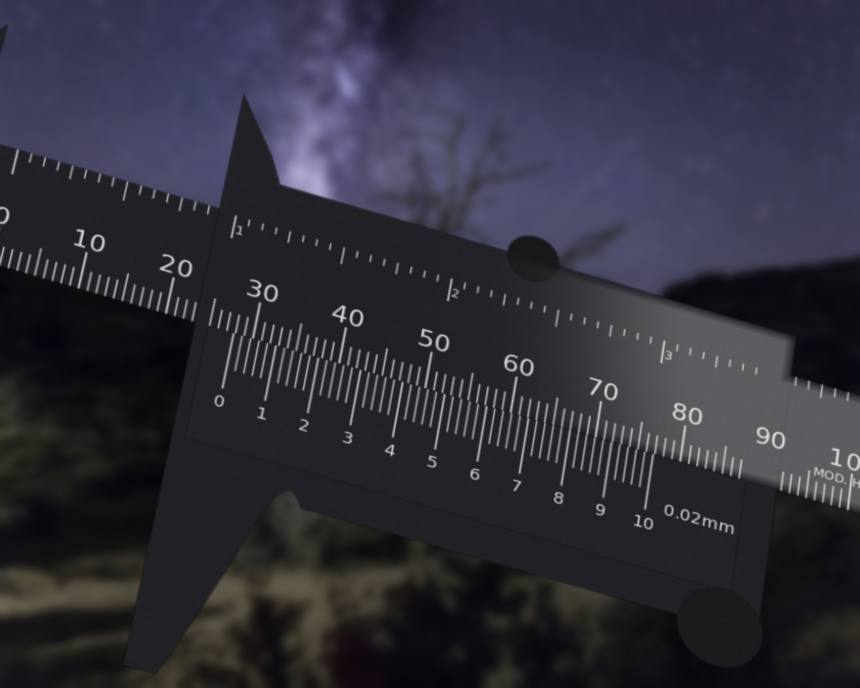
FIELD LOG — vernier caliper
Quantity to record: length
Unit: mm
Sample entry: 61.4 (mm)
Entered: 27.8 (mm)
